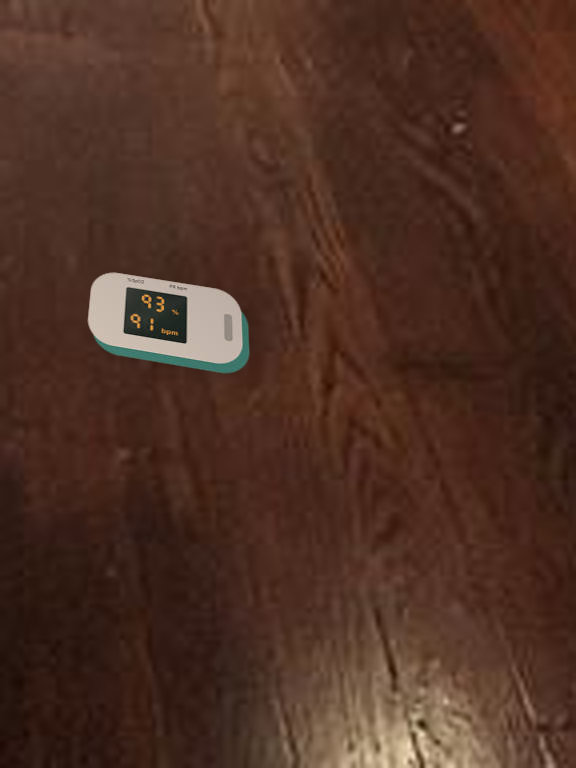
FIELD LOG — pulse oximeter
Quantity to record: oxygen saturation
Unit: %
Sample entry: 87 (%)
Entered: 93 (%)
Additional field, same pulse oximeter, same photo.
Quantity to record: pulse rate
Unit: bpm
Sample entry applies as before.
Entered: 91 (bpm)
